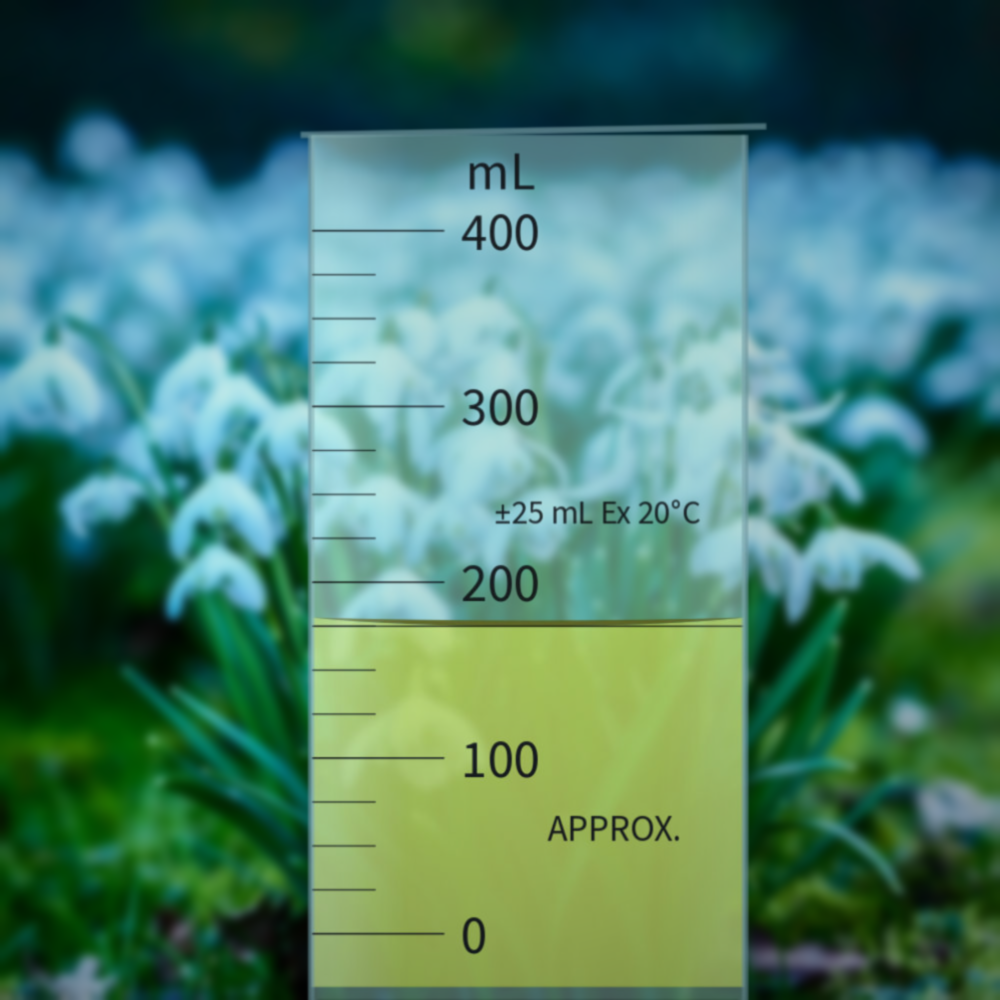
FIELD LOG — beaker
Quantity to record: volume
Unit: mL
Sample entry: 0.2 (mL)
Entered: 175 (mL)
